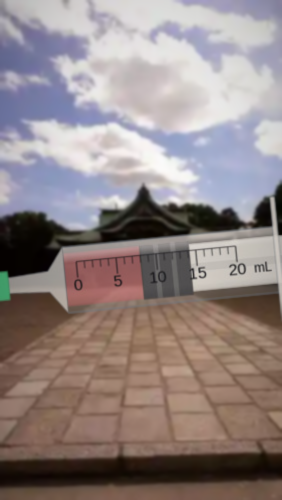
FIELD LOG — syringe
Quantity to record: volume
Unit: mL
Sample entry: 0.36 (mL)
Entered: 8 (mL)
